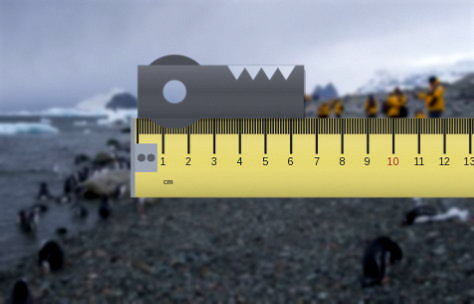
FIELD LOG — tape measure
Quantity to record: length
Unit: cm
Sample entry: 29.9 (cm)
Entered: 6.5 (cm)
